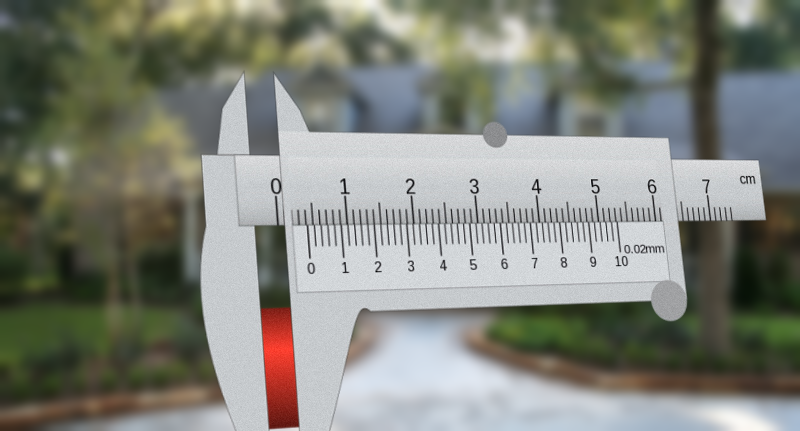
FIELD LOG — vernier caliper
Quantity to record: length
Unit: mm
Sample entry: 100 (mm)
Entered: 4.2 (mm)
